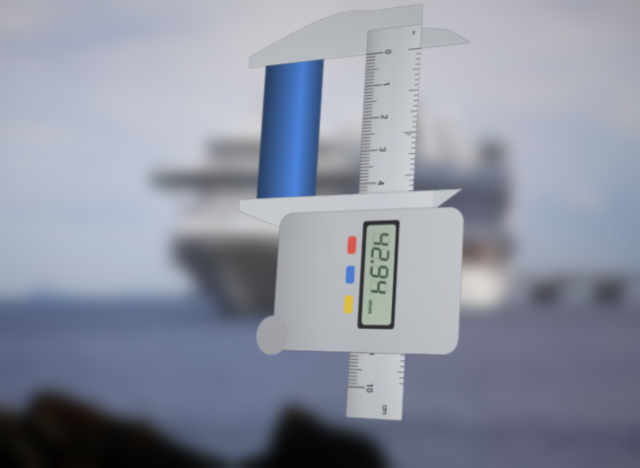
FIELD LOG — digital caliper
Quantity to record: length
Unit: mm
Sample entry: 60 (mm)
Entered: 42.94 (mm)
